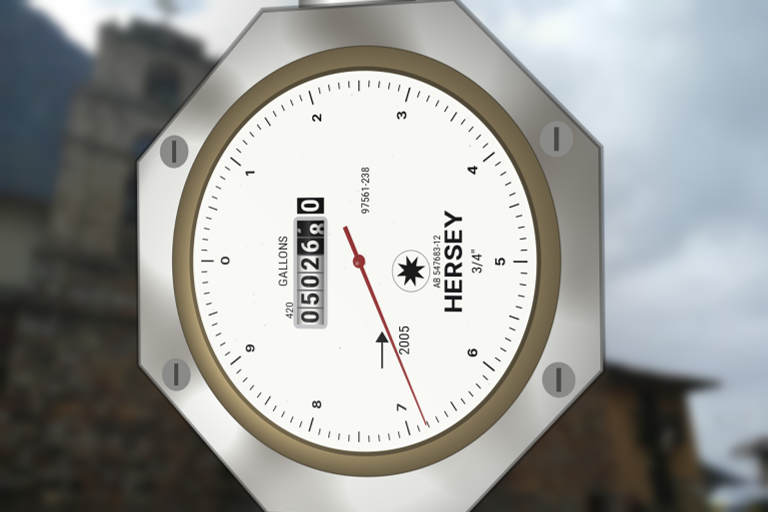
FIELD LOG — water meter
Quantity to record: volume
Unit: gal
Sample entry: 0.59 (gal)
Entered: 502676.8 (gal)
